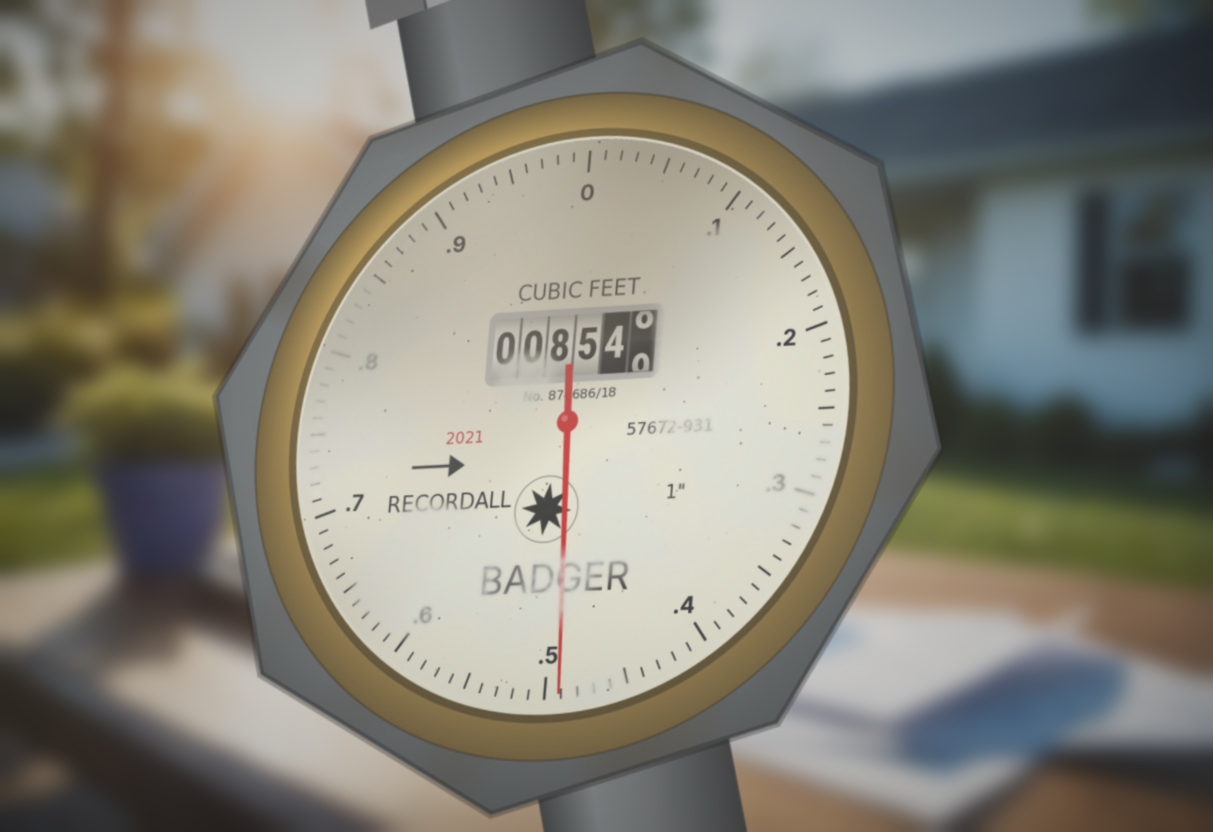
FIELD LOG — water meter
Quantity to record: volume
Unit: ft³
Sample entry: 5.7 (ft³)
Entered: 8548.49 (ft³)
